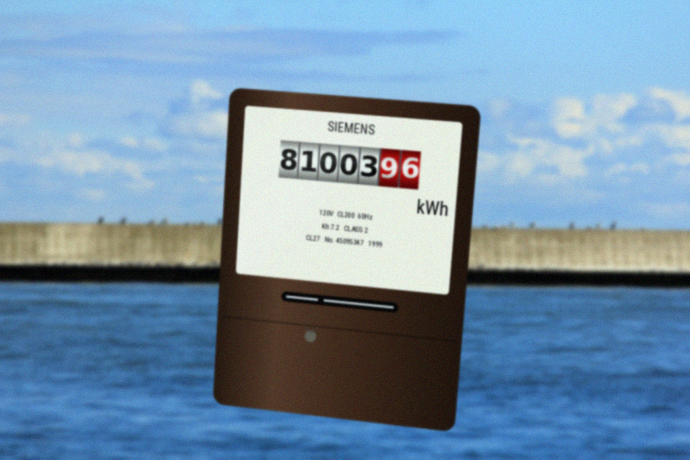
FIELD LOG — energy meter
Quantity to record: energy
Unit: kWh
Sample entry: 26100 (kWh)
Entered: 81003.96 (kWh)
